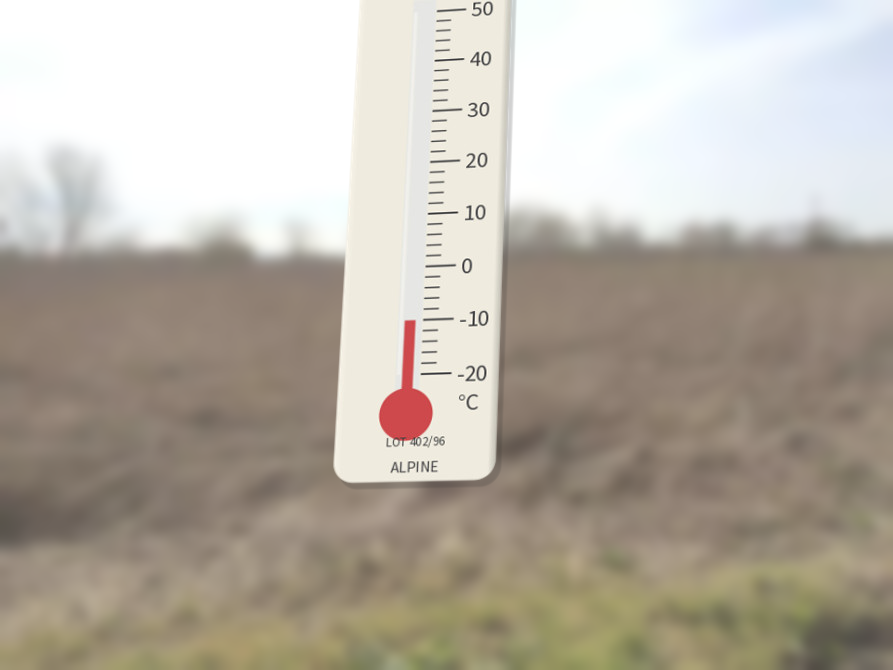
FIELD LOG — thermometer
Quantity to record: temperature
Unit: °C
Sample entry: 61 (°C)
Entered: -10 (°C)
